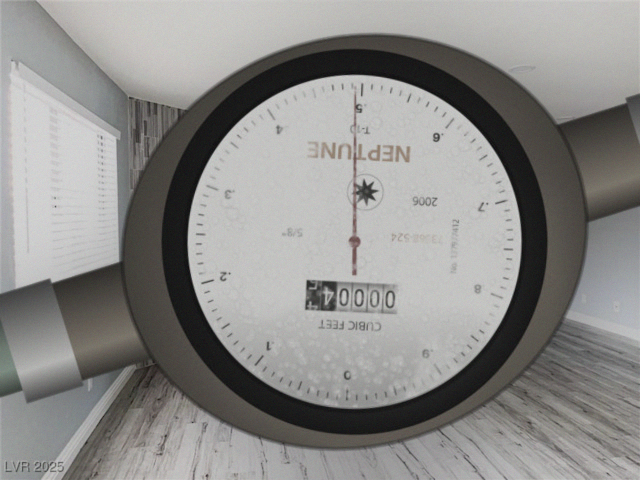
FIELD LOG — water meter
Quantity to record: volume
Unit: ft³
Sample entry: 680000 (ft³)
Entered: 44.49 (ft³)
